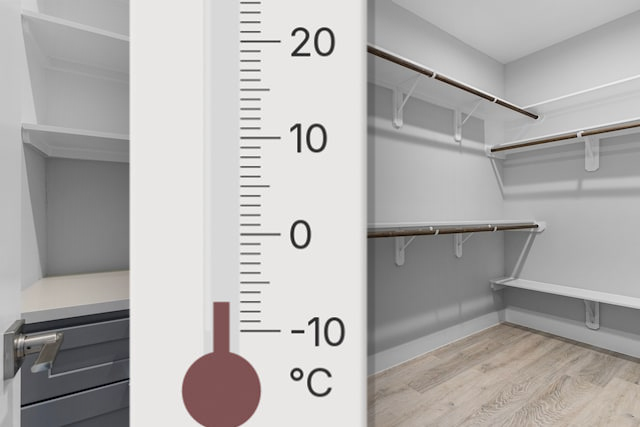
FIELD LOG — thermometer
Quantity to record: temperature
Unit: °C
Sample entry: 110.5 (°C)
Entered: -7 (°C)
